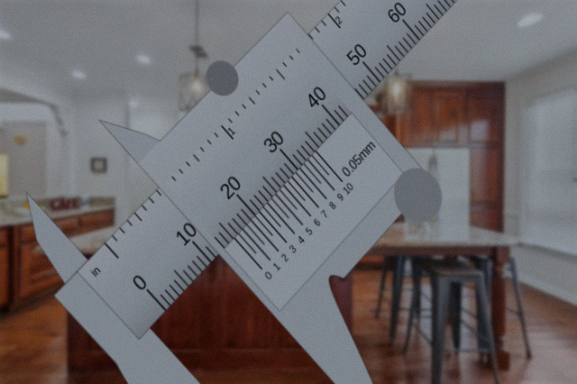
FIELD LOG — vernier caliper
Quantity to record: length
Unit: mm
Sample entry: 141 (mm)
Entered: 15.2 (mm)
